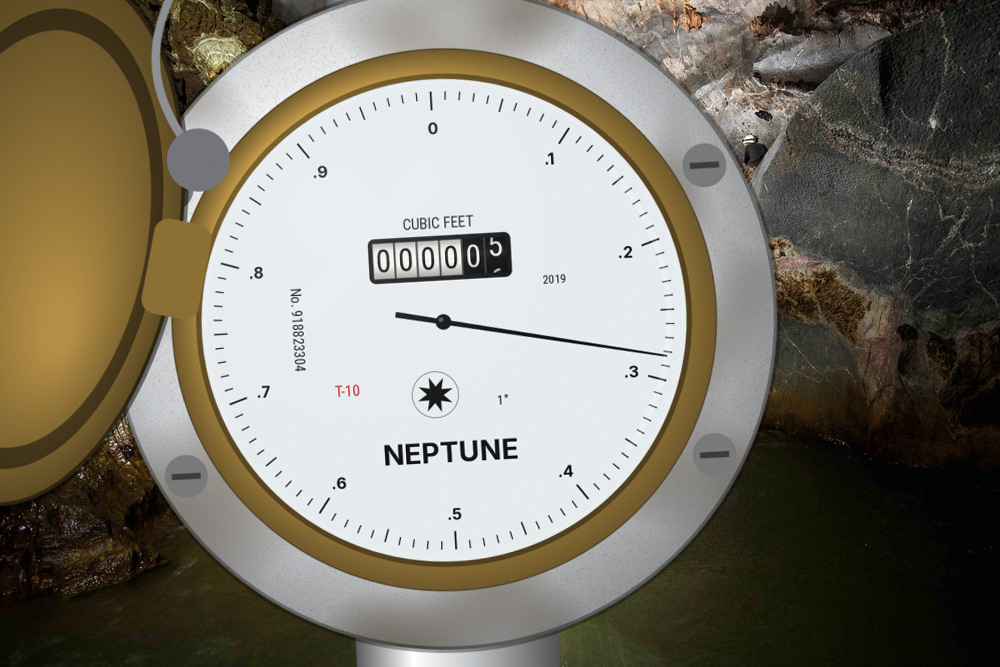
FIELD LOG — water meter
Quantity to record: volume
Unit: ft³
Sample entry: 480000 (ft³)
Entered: 5.28 (ft³)
